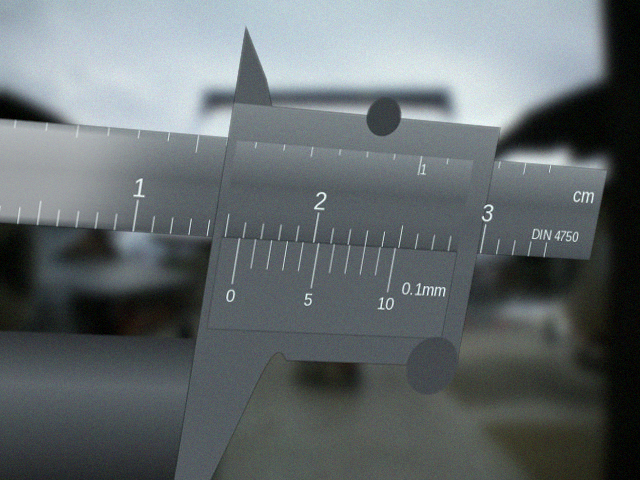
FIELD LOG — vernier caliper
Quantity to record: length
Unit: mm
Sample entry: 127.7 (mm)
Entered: 15.8 (mm)
